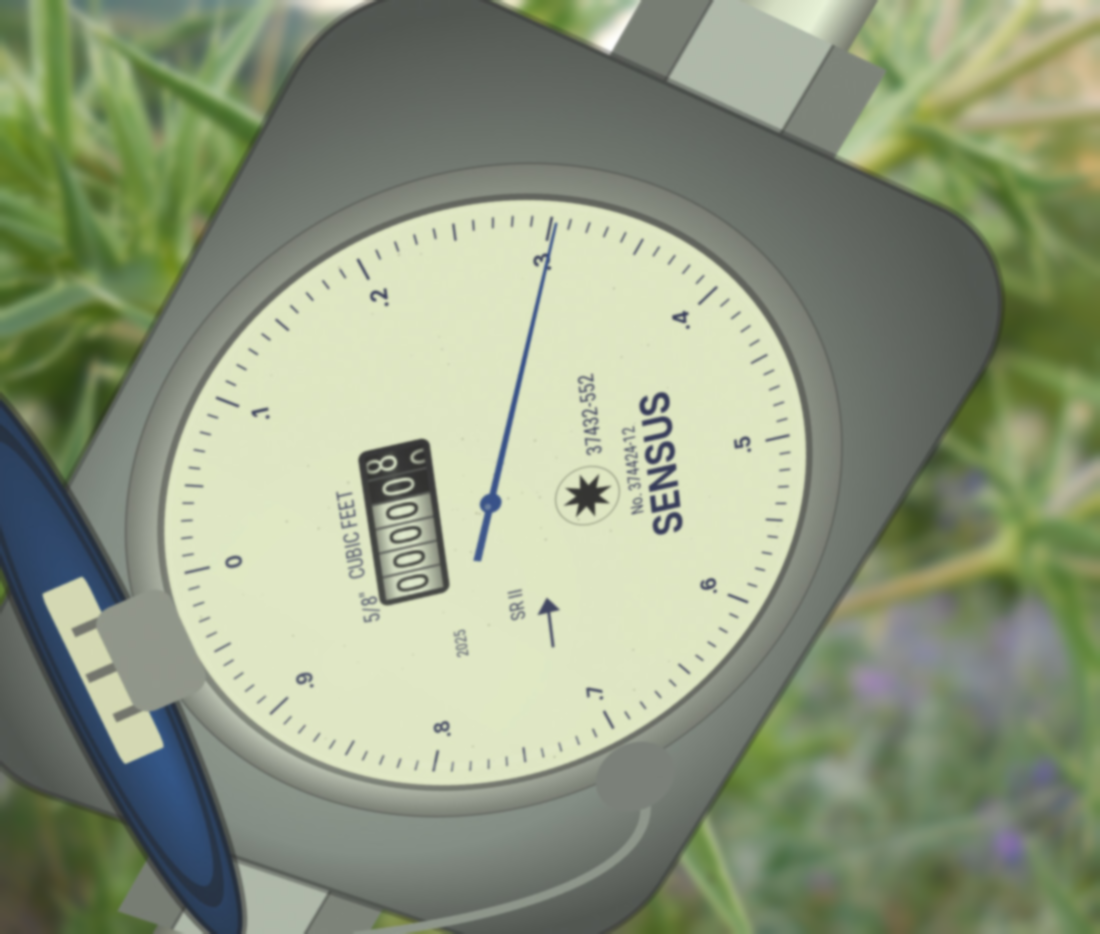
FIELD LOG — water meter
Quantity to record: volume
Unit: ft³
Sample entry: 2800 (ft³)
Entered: 8.30 (ft³)
